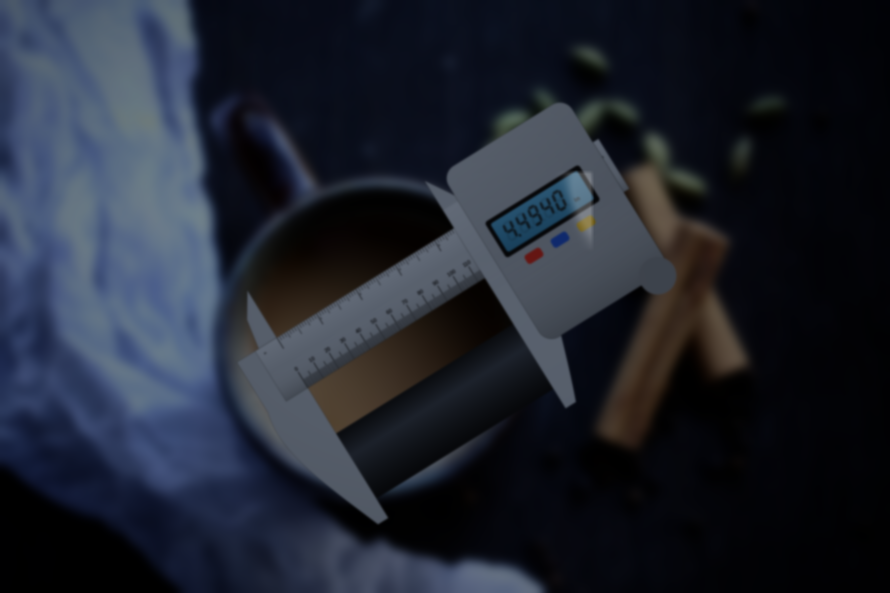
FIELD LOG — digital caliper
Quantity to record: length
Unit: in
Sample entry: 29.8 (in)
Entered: 4.4940 (in)
